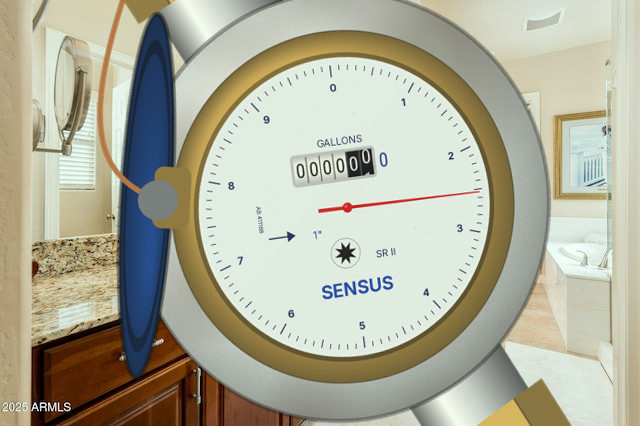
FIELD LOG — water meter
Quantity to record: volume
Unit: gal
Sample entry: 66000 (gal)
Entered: 2.5 (gal)
